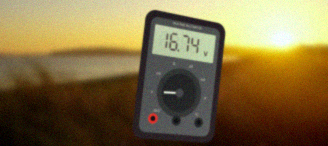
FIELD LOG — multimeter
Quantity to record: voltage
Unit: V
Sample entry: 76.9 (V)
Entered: 16.74 (V)
